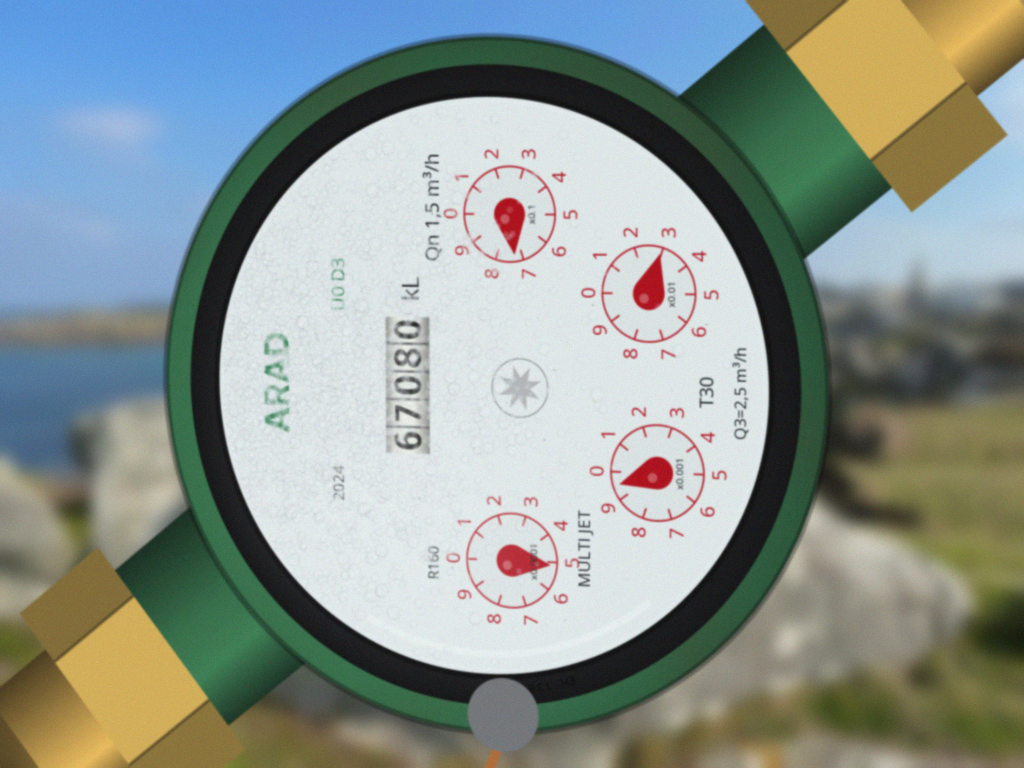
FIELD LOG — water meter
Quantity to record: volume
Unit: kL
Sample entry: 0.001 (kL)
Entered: 67080.7295 (kL)
